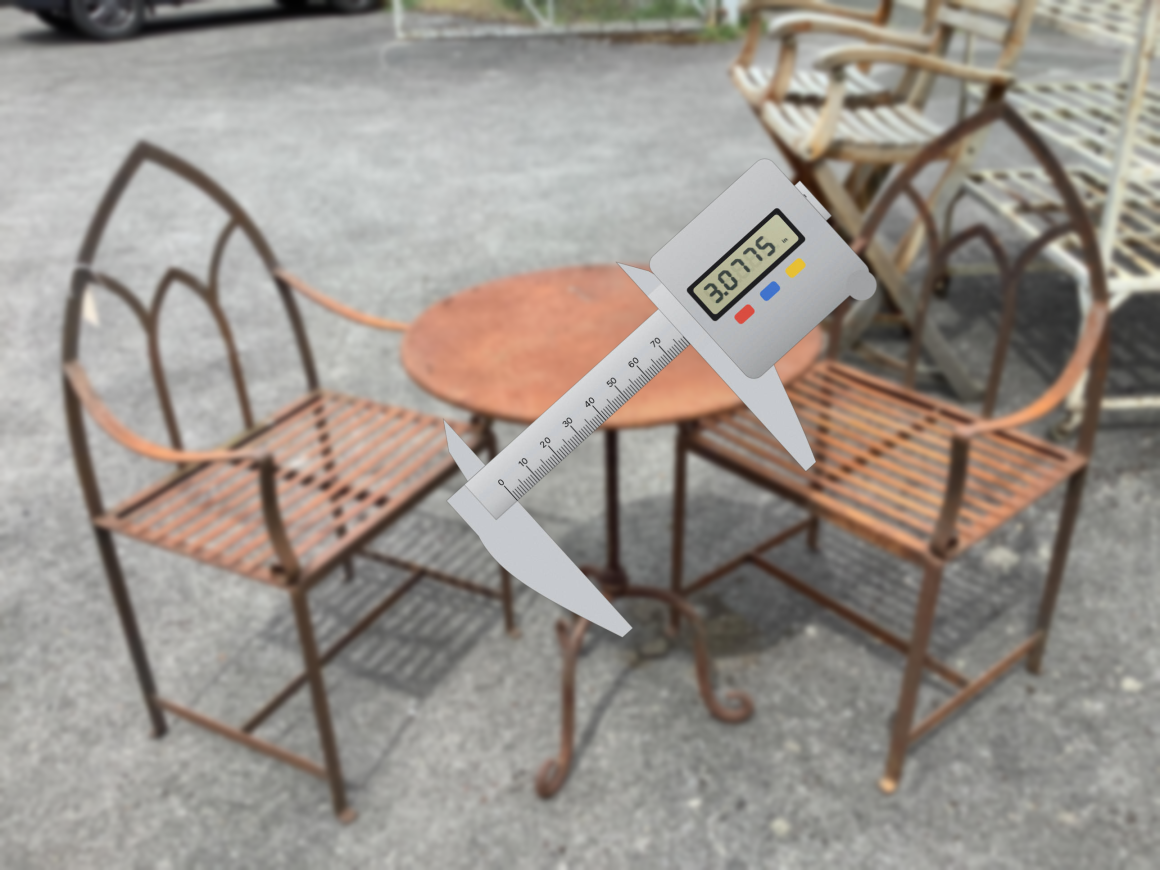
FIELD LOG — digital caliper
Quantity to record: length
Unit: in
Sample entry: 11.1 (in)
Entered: 3.0775 (in)
